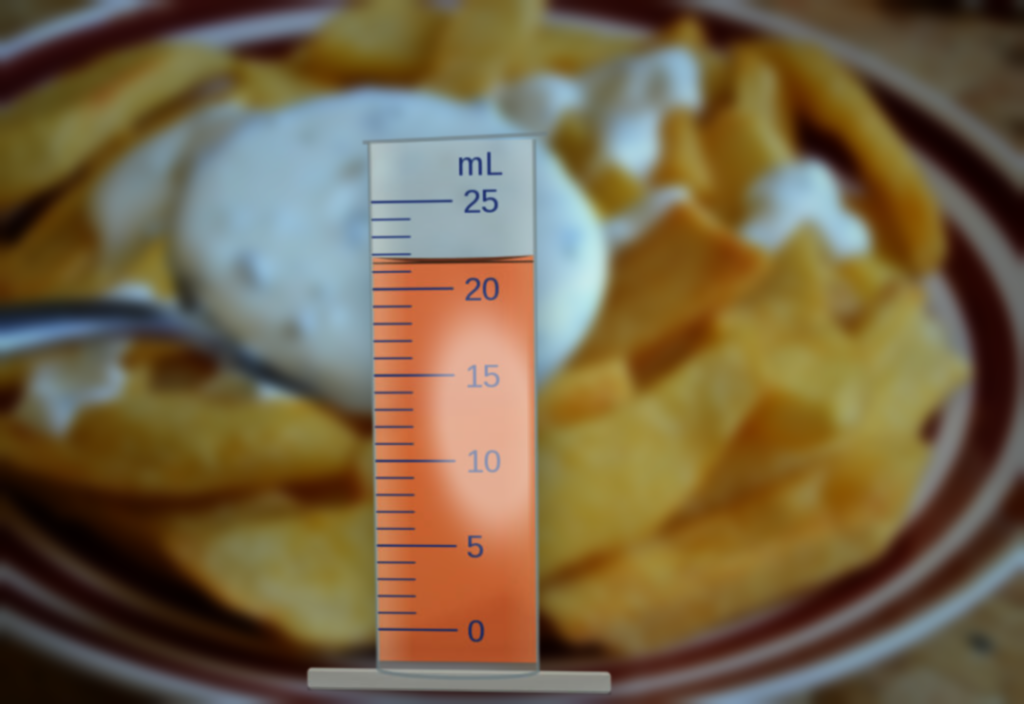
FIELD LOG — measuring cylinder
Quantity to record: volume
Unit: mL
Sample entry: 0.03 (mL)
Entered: 21.5 (mL)
